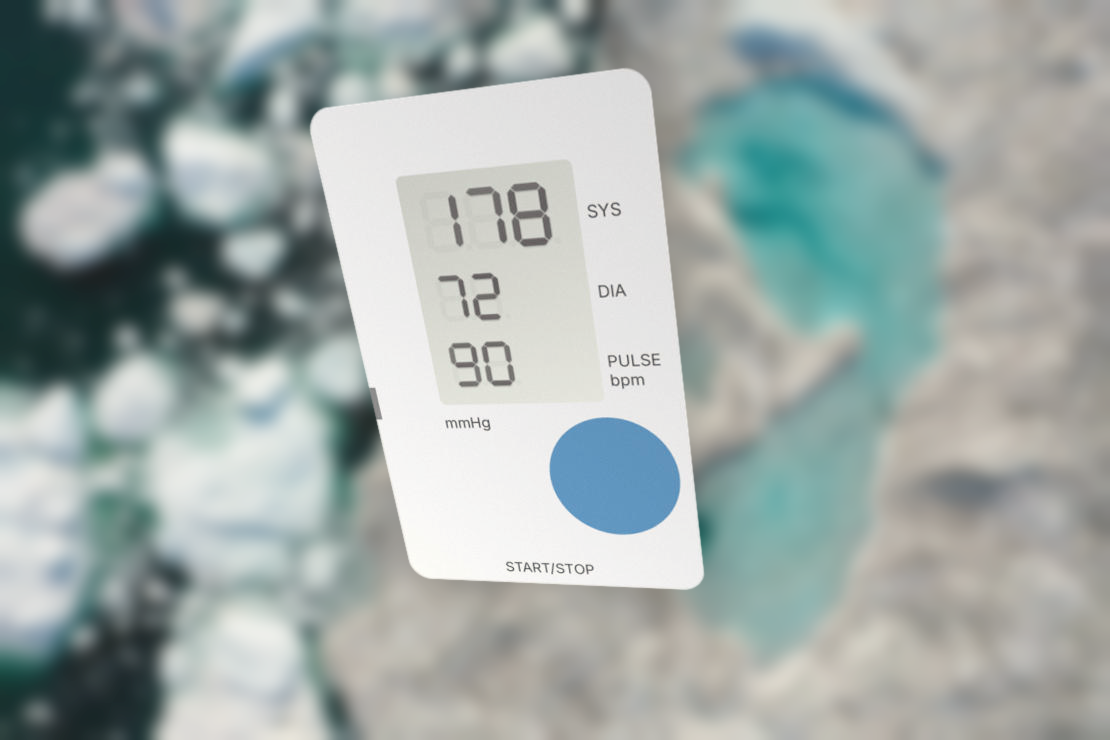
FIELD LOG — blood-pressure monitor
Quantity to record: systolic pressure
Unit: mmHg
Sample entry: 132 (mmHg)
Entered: 178 (mmHg)
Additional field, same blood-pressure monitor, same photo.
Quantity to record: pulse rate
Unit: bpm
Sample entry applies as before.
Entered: 90 (bpm)
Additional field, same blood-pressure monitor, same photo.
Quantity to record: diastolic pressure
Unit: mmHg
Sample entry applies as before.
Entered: 72 (mmHg)
